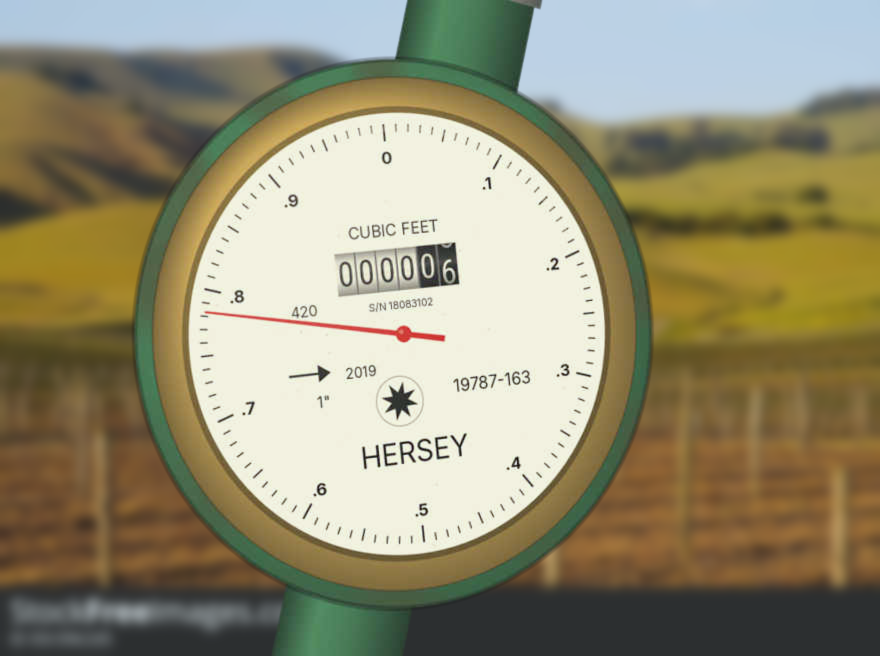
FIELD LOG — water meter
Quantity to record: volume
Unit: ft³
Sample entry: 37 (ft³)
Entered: 5.78 (ft³)
